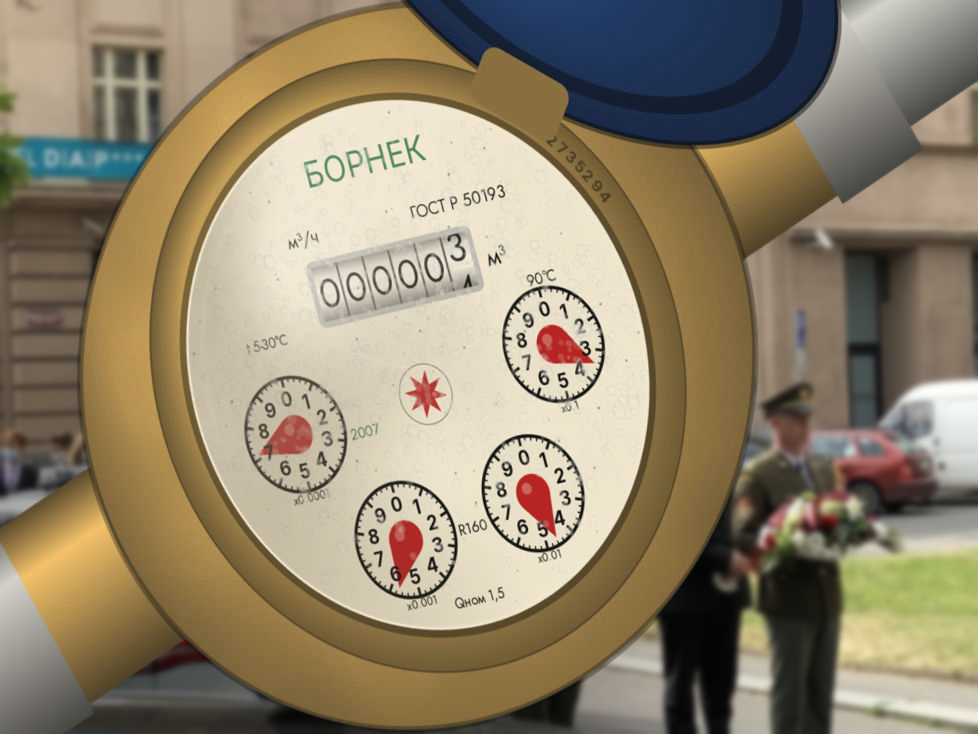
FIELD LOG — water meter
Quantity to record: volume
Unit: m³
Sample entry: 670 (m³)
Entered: 3.3457 (m³)
